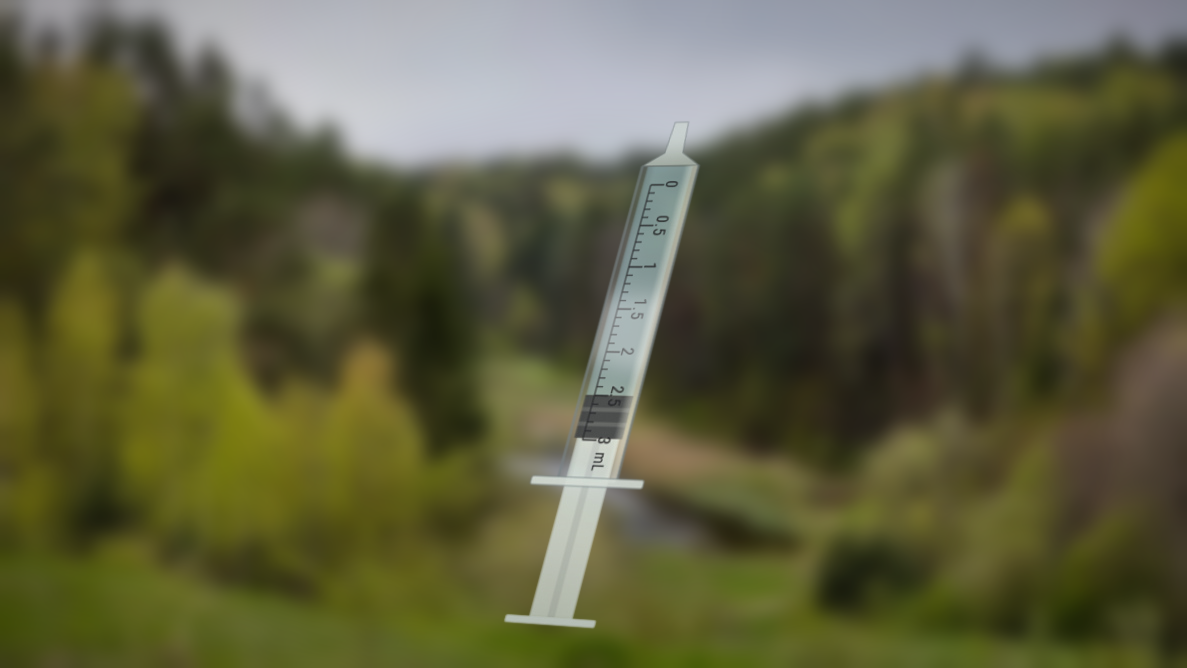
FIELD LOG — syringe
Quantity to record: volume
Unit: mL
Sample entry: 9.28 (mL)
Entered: 2.5 (mL)
